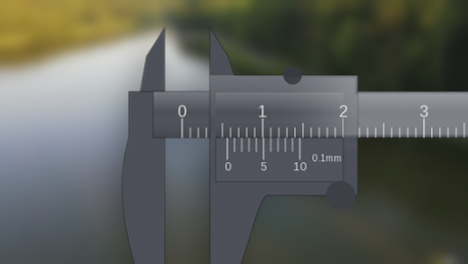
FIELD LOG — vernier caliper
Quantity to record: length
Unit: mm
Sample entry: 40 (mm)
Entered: 5.6 (mm)
